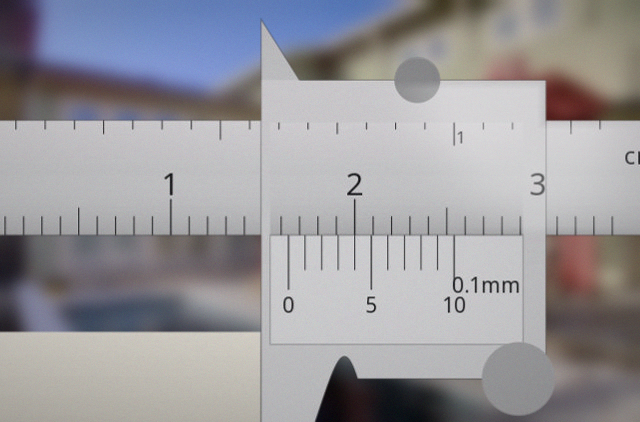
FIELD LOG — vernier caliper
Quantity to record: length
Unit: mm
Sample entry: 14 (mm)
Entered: 16.4 (mm)
